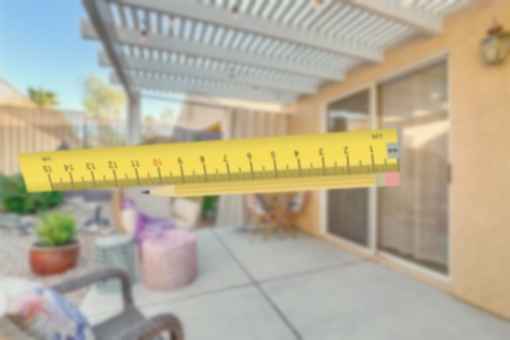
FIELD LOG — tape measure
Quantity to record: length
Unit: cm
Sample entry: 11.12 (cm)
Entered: 11 (cm)
